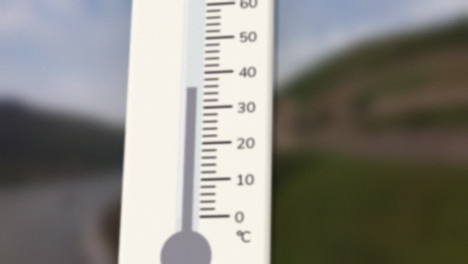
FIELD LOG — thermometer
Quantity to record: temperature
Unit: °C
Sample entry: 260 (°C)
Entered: 36 (°C)
